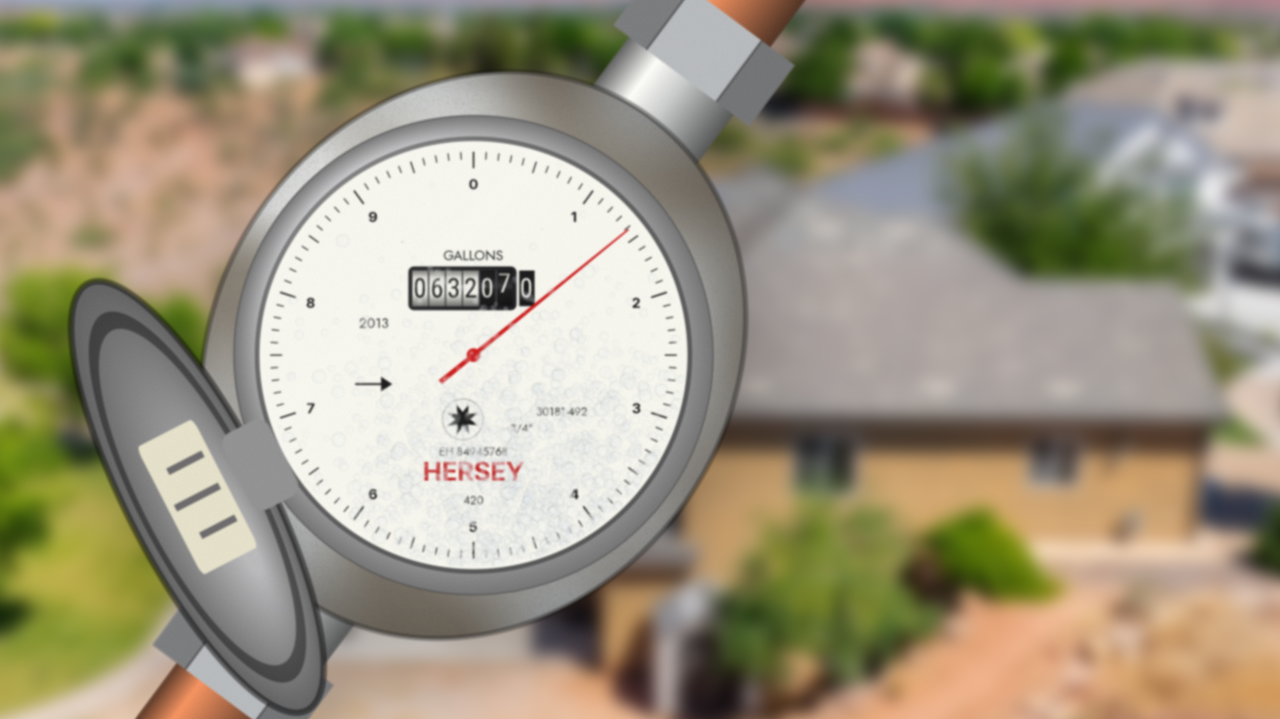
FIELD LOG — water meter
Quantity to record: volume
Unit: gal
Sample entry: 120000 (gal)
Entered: 632071.4 (gal)
